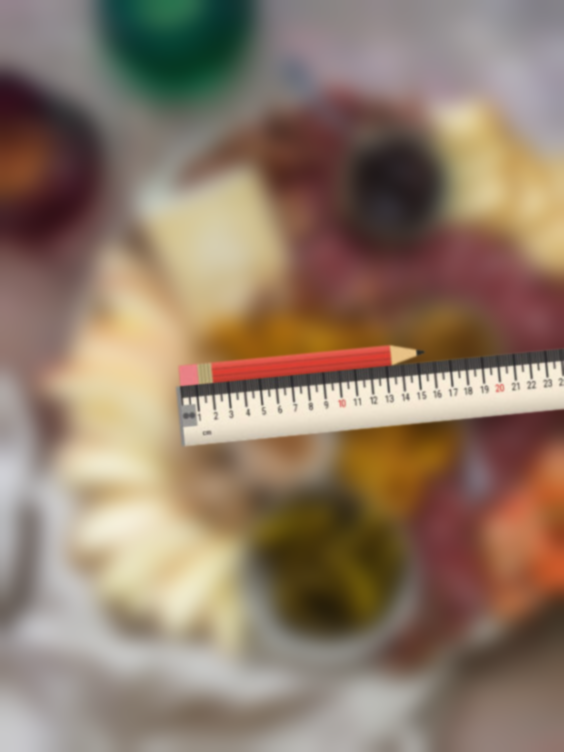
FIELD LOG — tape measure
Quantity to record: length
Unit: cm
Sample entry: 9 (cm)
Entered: 15.5 (cm)
